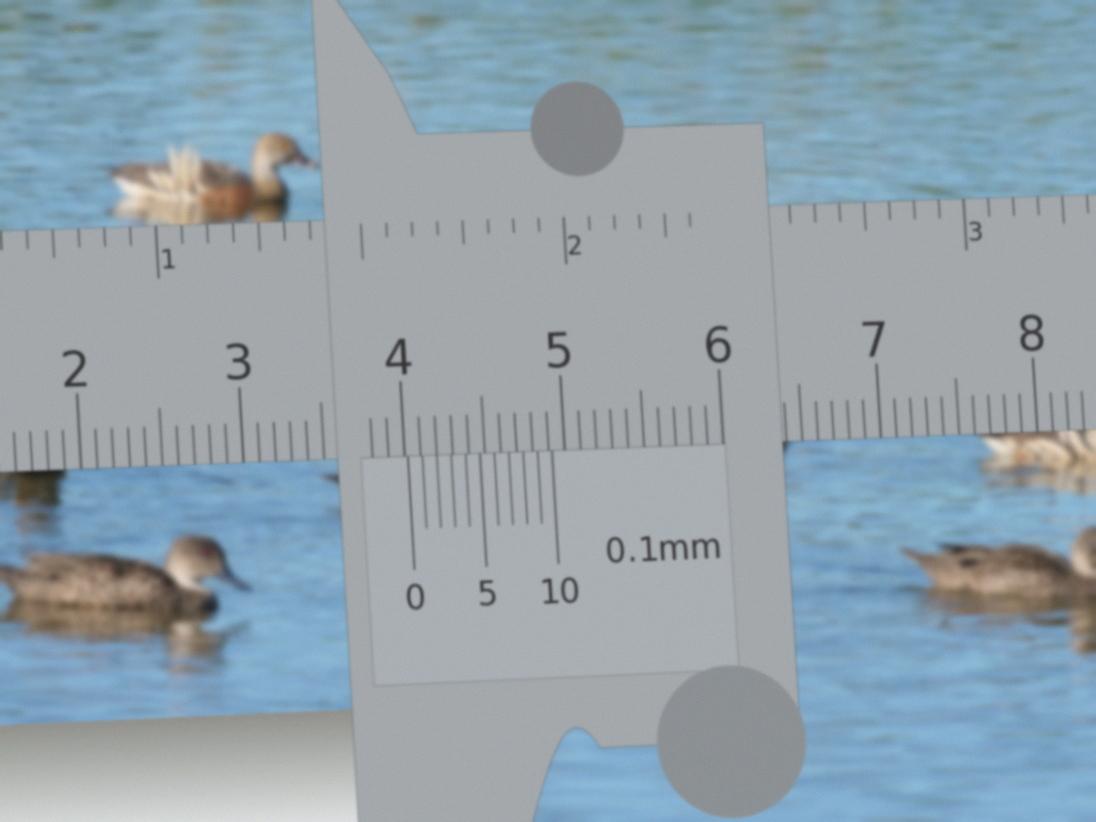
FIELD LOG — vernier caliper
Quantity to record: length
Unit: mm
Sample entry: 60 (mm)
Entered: 40.2 (mm)
